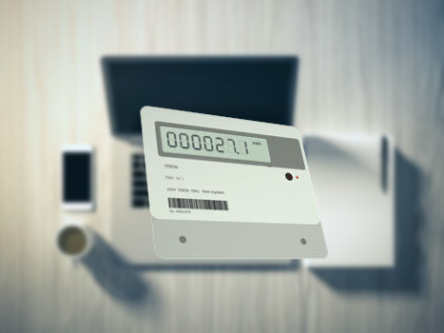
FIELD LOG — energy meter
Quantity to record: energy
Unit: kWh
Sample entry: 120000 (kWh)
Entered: 27.1 (kWh)
